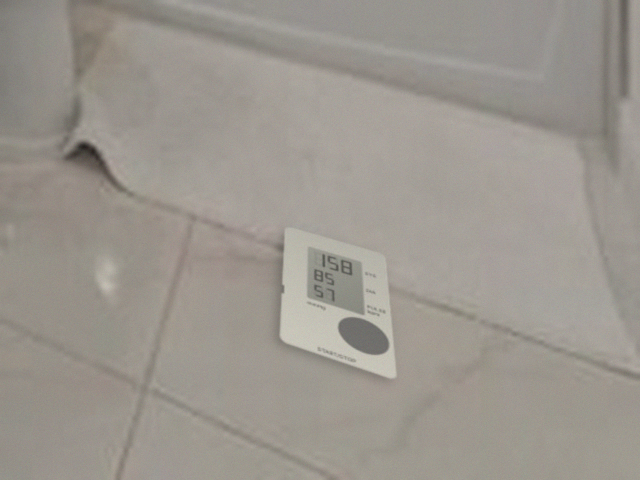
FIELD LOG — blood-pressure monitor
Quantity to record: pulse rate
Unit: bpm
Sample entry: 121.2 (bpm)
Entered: 57 (bpm)
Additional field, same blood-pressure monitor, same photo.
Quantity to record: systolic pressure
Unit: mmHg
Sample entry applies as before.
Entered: 158 (mmHg)
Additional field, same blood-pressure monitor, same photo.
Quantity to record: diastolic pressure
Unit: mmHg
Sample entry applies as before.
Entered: 85 (mmHg)
